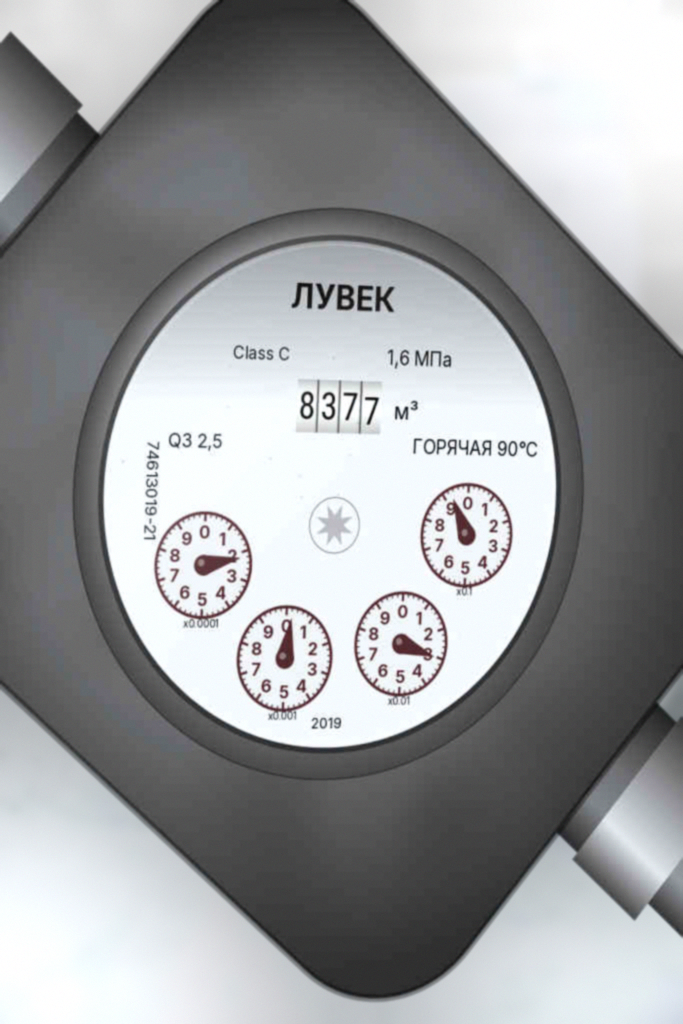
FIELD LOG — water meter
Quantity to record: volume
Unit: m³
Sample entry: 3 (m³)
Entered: 8376.9302 (m³)
